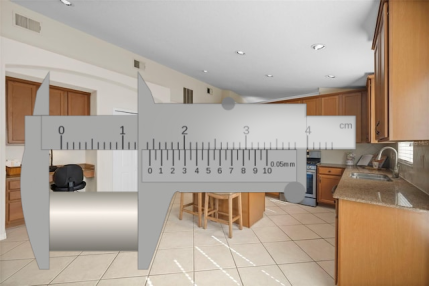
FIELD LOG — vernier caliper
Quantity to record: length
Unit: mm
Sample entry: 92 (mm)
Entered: 14.4 (mm)
